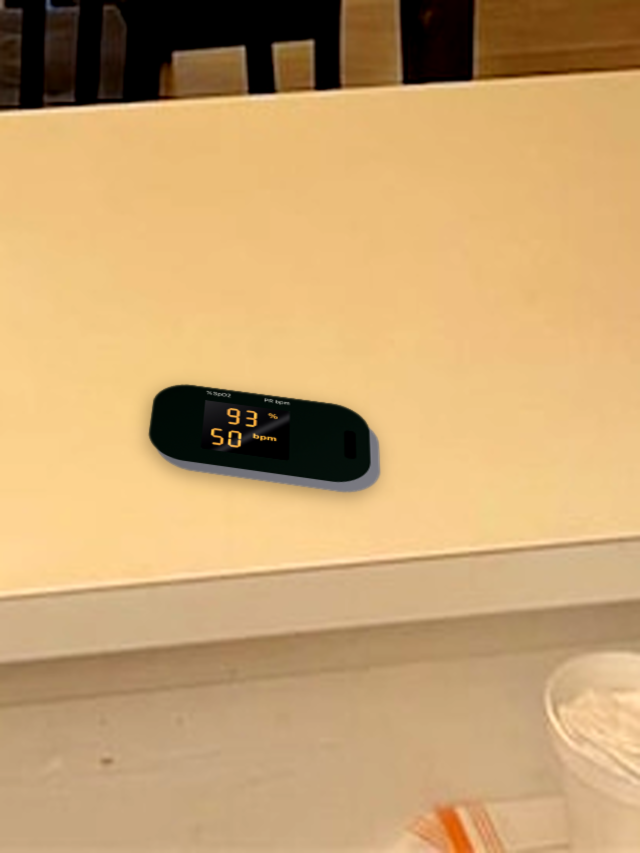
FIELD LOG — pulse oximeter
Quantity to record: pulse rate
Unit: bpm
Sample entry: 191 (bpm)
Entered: 50 (bpm)
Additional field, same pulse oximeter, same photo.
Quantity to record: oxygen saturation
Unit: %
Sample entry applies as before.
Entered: 93 (%)
